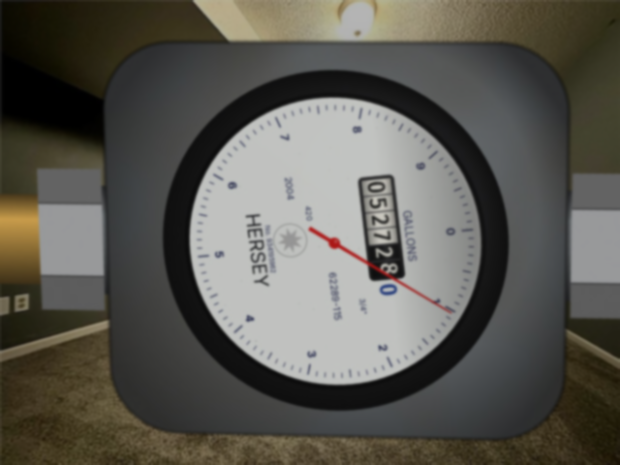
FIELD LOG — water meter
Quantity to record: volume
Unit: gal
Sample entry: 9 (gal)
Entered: 527281.0 (gal)
